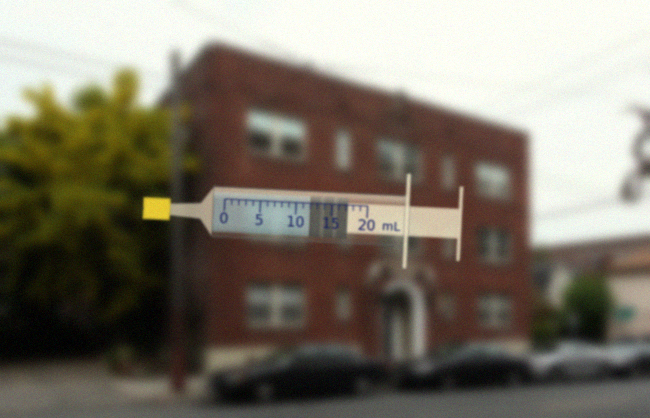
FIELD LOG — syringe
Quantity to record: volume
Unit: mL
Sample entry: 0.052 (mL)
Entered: 12 (mL)
